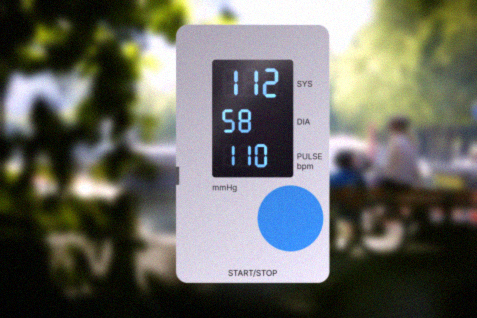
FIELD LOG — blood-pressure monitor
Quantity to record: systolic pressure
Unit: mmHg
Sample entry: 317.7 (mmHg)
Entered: 112 (mmHg)
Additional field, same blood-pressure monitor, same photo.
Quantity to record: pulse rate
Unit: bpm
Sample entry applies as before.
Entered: 110 (bpm)
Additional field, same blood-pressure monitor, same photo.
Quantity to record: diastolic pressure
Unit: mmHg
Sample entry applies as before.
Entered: 58 (mmHg)
